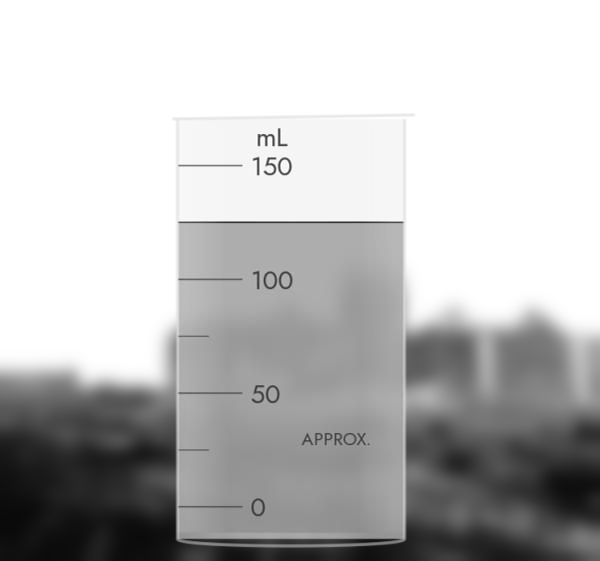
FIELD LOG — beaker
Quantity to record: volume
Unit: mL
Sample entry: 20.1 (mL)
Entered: 125 (mL)
